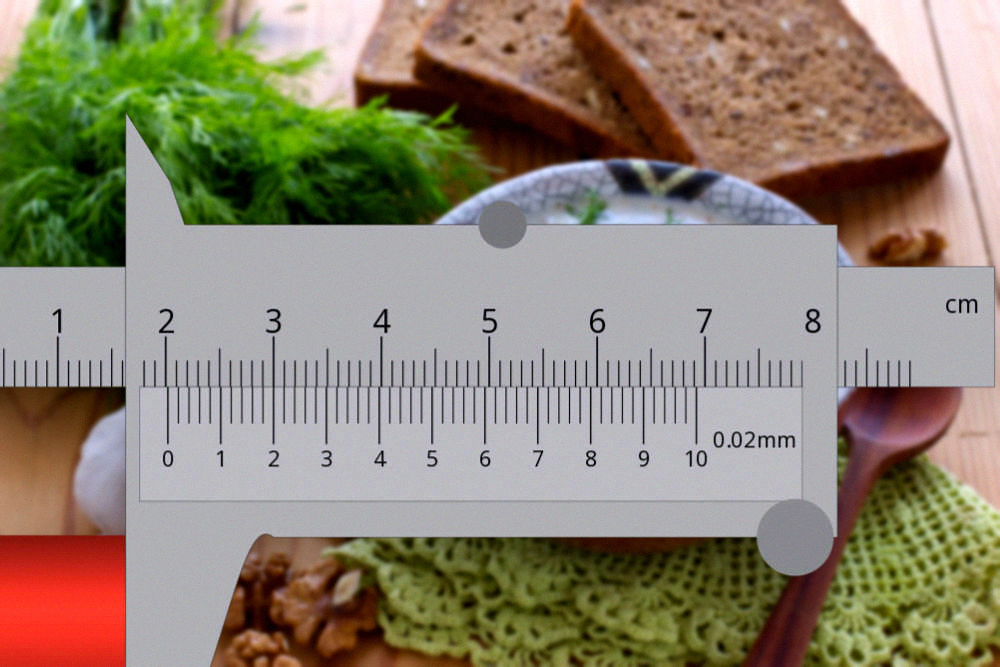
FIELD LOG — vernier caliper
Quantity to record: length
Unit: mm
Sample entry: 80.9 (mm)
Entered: 20.2 (mm)
